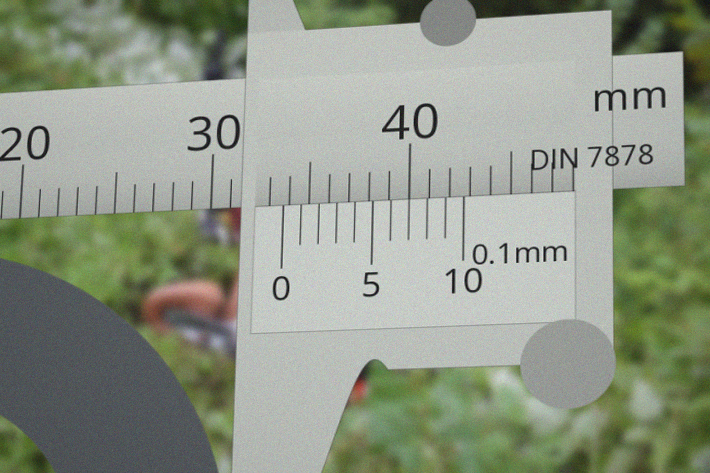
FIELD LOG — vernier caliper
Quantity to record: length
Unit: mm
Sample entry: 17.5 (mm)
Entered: 33.7 (mm)
